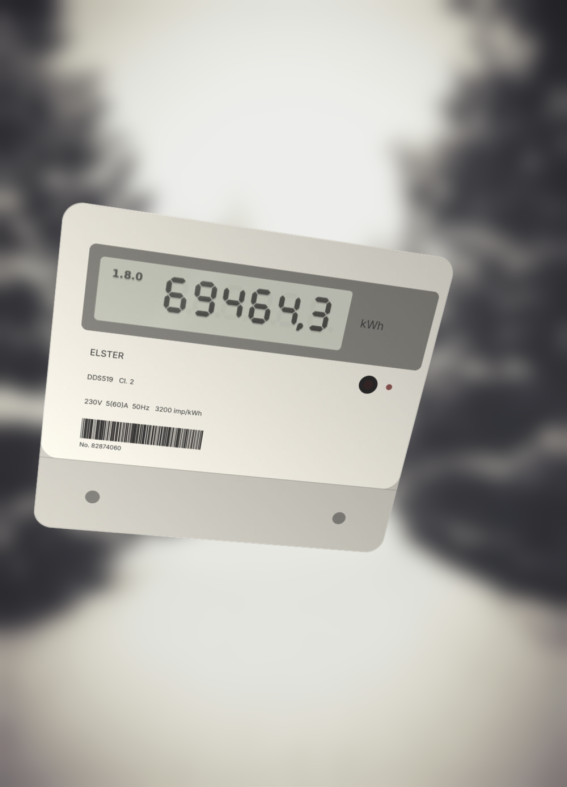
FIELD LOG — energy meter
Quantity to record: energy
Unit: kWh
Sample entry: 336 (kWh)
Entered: 69464.3 (kWh)
